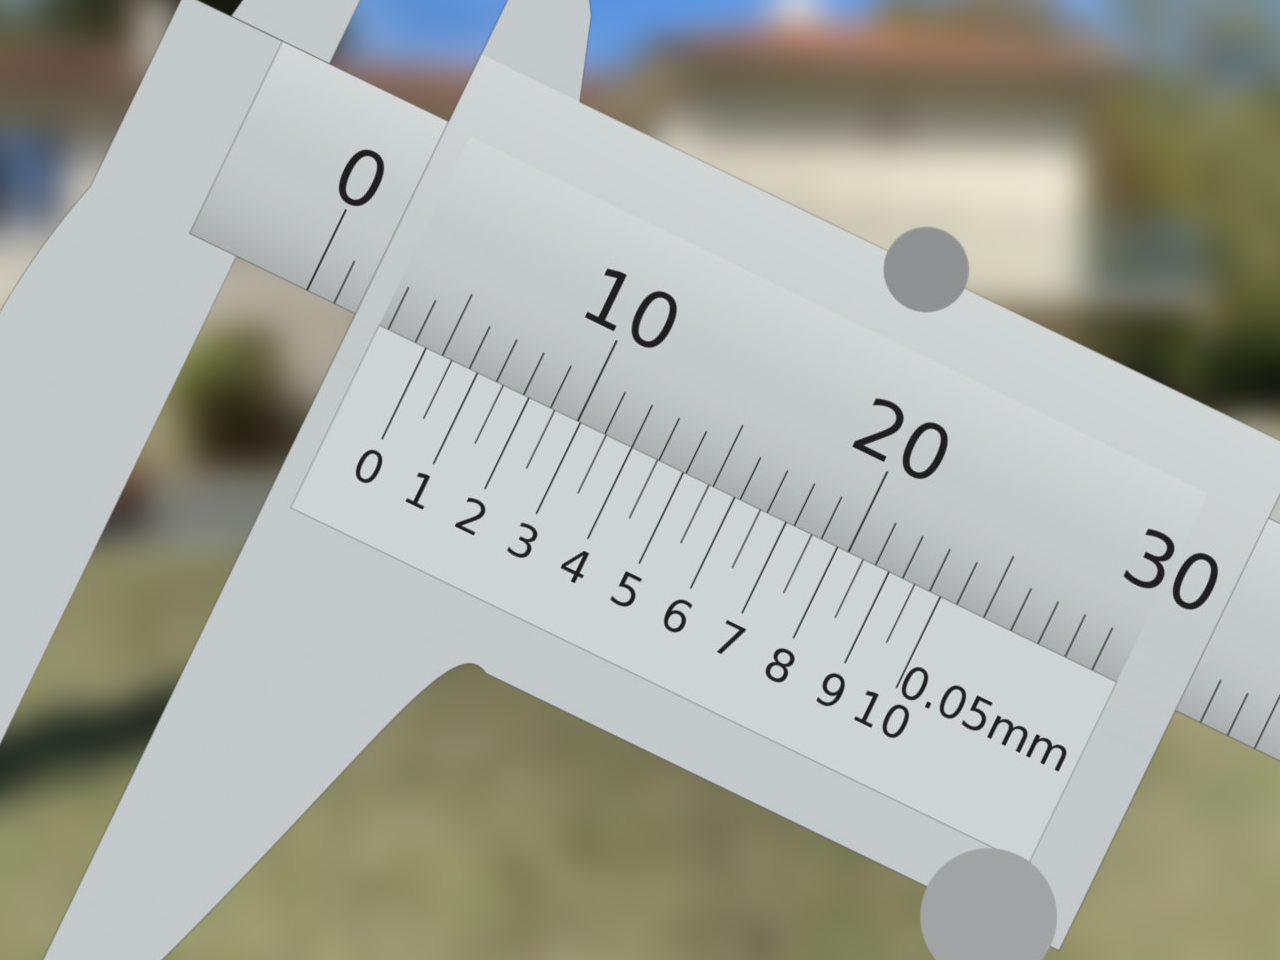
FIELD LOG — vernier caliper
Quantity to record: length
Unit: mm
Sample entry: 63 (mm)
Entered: 4.40 (mm)
